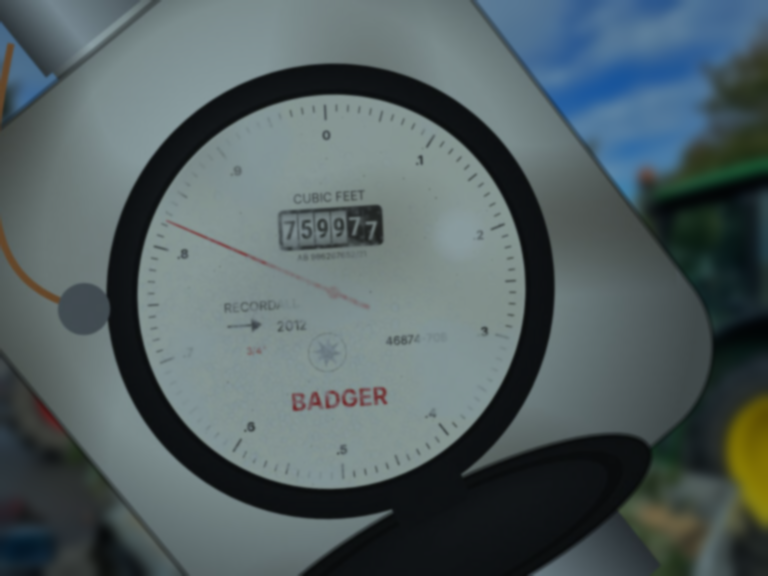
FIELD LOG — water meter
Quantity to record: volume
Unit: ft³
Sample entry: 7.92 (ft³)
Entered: 759976.82 (ft³)
